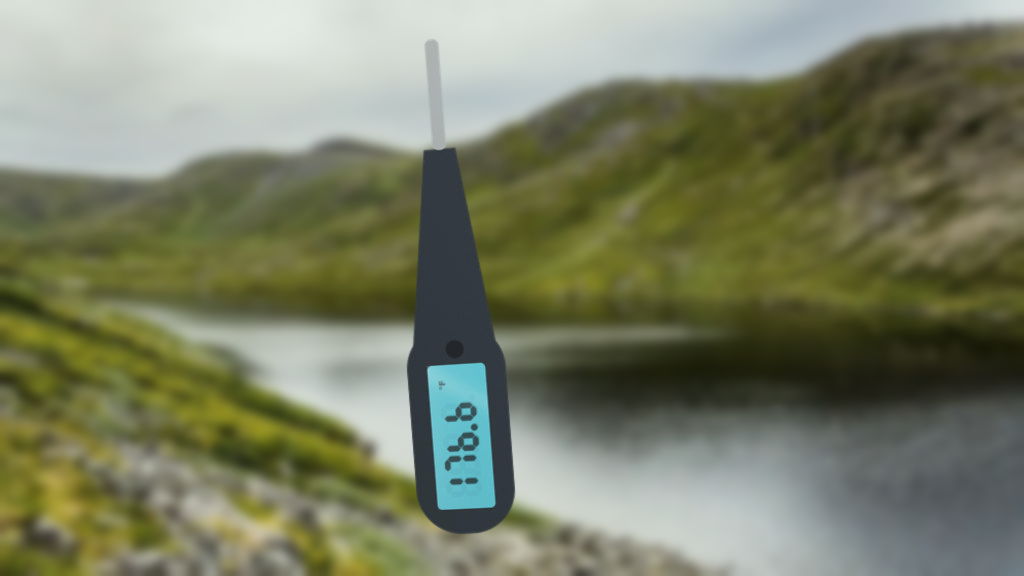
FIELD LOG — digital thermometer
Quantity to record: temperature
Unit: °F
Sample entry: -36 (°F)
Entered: 176.6 (°F)
